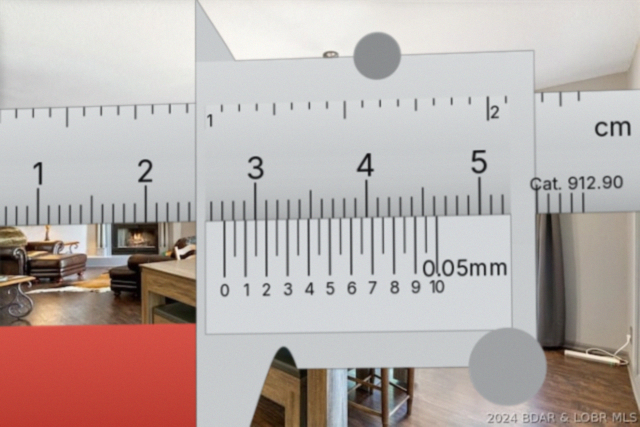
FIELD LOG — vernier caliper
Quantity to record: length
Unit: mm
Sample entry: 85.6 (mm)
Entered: 27.2 (mm)
